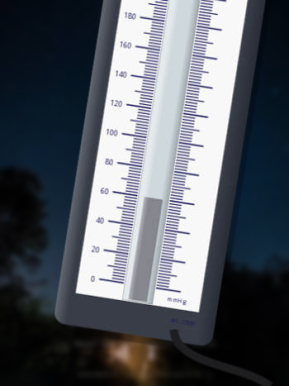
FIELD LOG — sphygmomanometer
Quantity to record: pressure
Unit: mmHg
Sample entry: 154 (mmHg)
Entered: 60 (mmHg)
